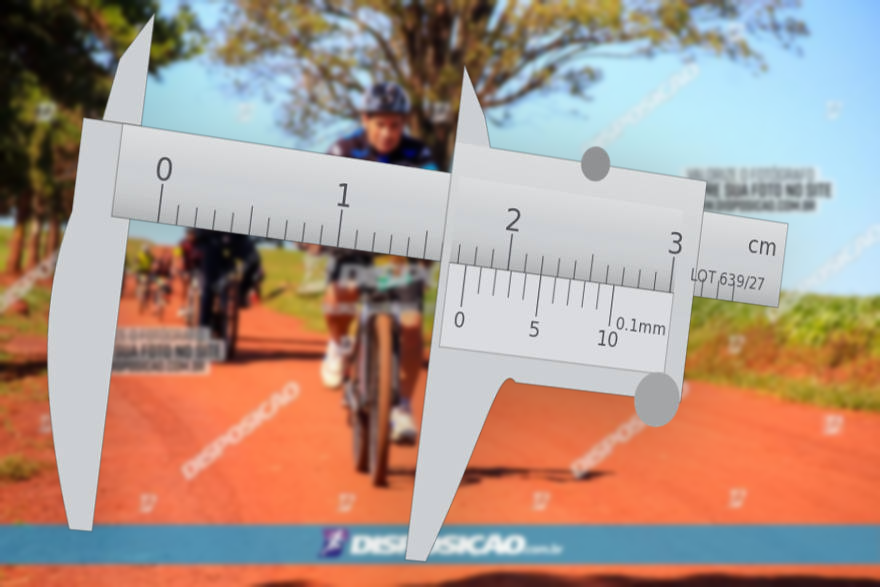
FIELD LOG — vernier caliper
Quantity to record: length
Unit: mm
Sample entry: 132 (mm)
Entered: 17.5 (mm)
